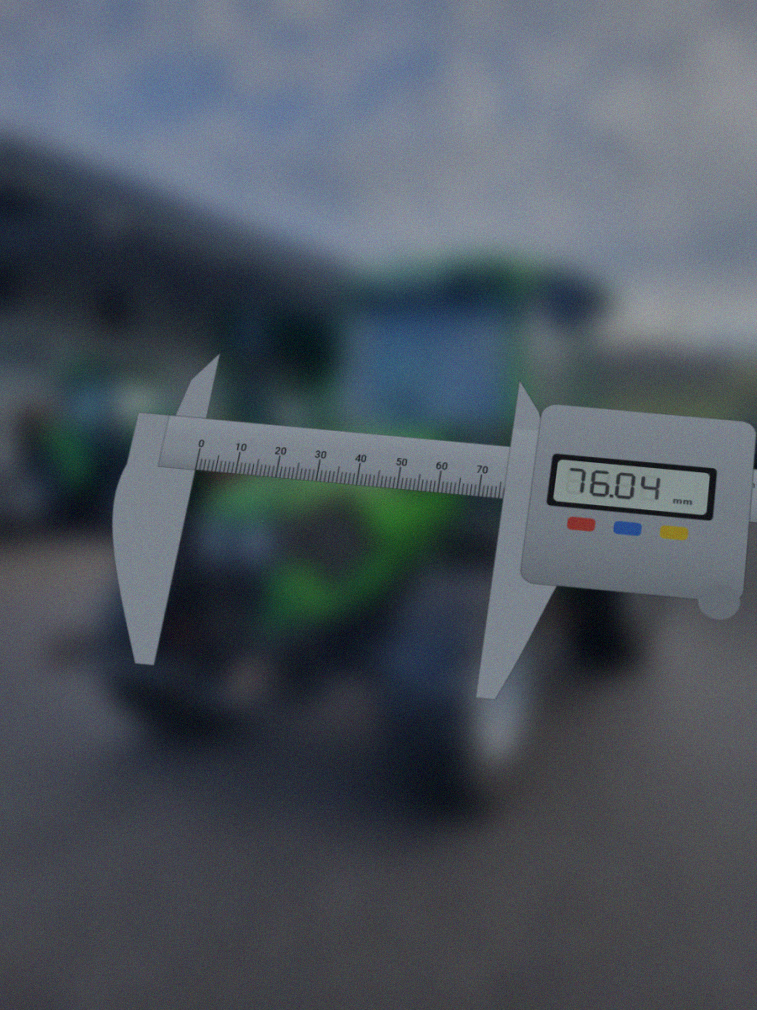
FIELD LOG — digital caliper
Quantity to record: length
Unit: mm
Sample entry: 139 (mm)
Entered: 76.04 (mm)
